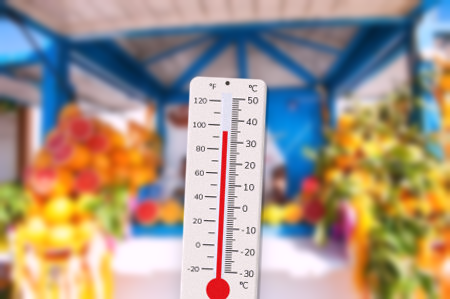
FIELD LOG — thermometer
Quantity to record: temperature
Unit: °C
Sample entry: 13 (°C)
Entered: 35 (°C)
